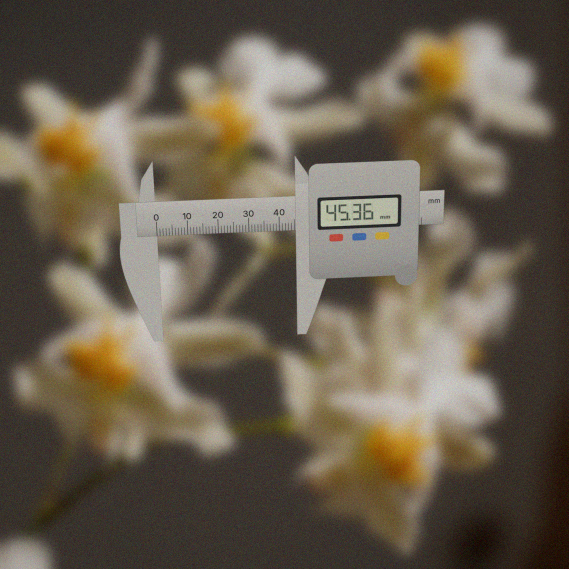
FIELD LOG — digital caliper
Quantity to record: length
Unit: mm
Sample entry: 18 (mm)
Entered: 45.36 (mm)
